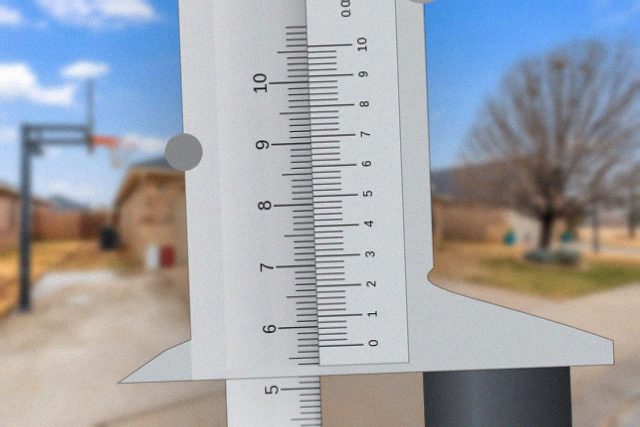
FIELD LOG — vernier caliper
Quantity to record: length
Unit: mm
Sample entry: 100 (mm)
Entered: 56.8 (mm)
